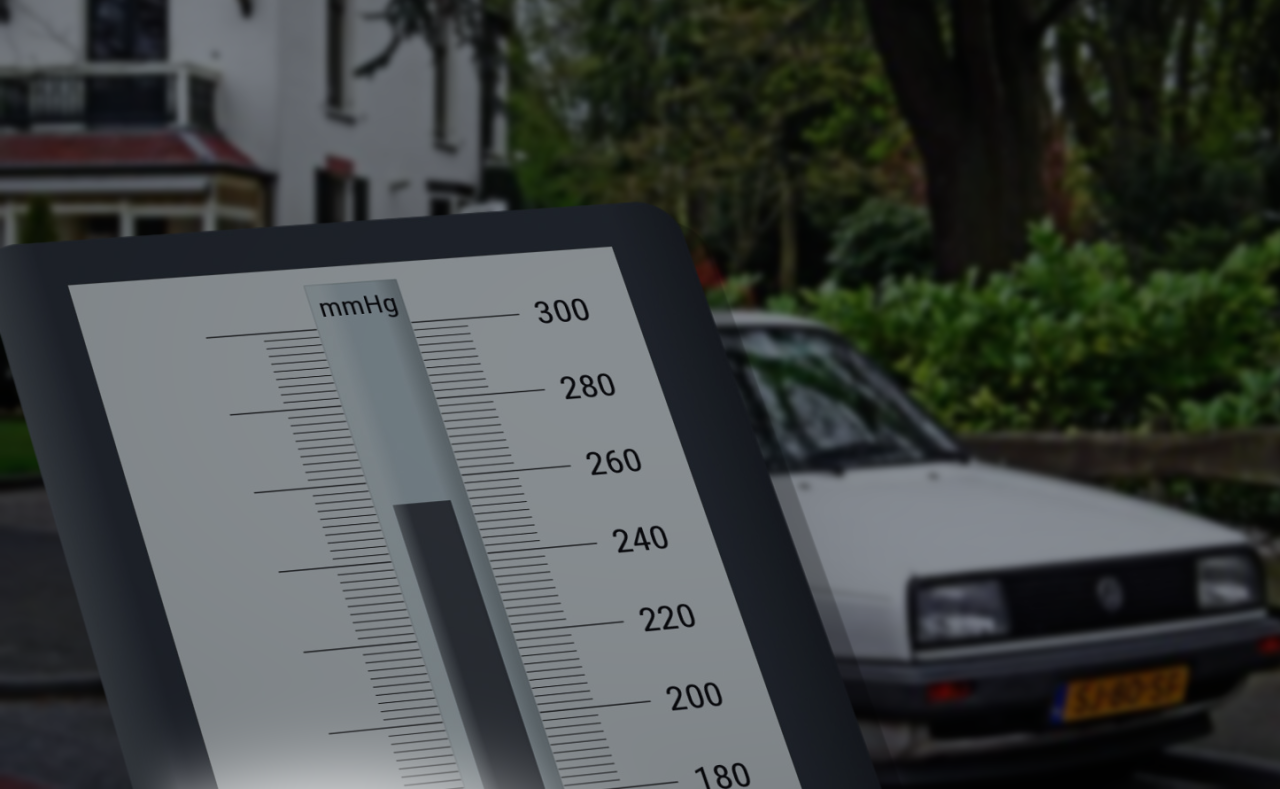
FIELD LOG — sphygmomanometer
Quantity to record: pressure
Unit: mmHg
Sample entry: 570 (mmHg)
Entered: 254 (mmHg)
